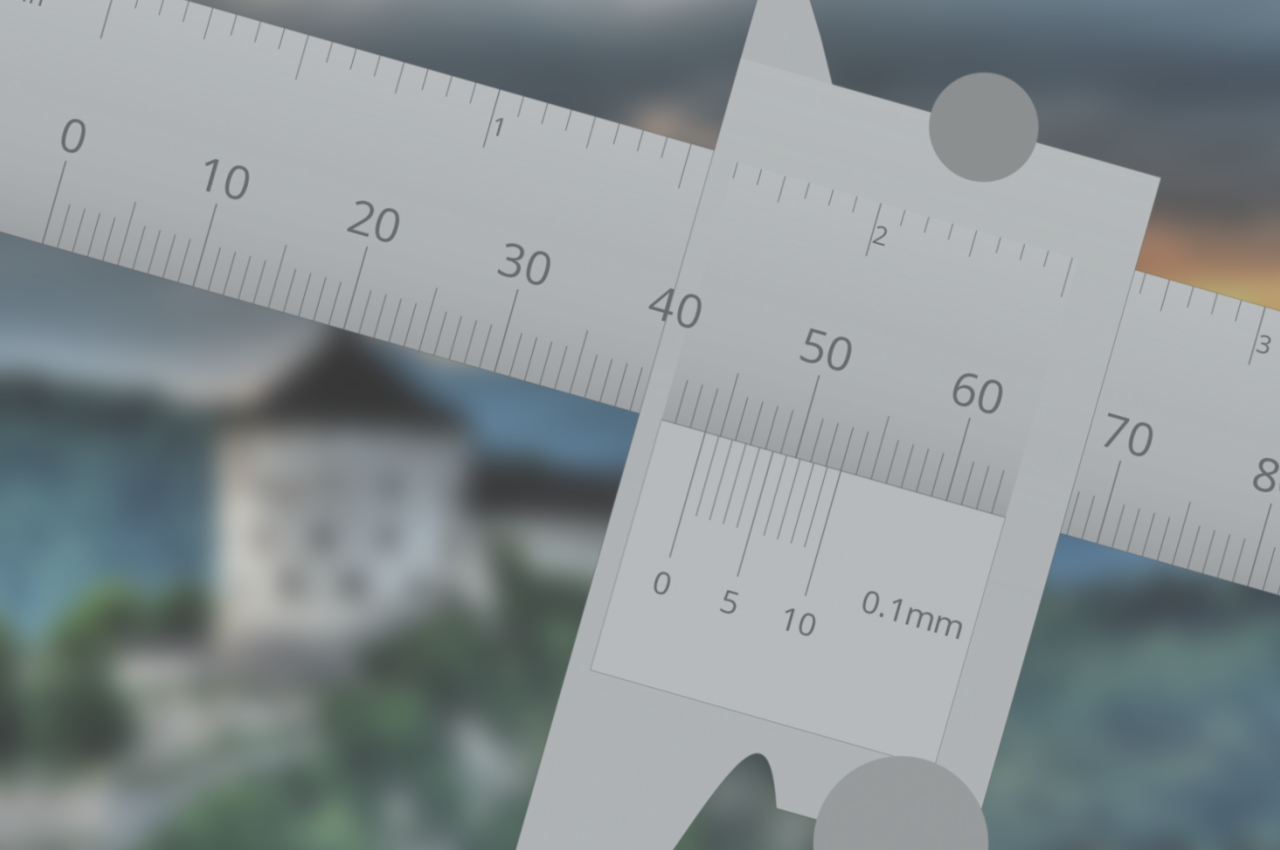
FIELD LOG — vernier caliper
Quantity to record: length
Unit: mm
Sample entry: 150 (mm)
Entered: 44.0 (mm)
